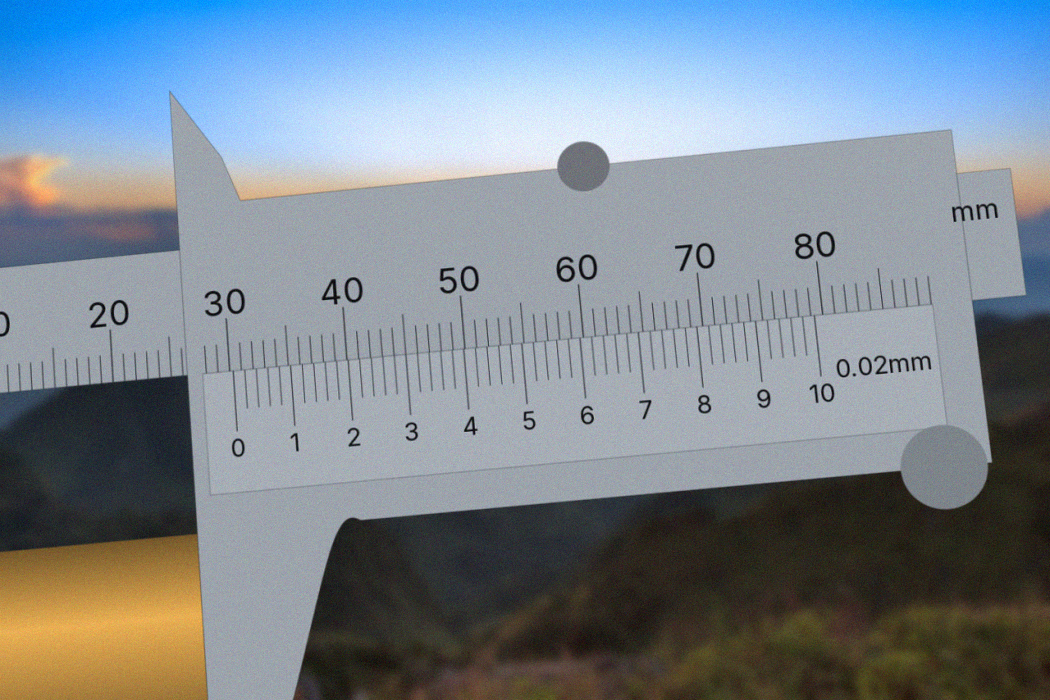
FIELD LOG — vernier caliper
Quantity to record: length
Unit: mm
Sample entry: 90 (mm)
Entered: 30.3 (mm)
